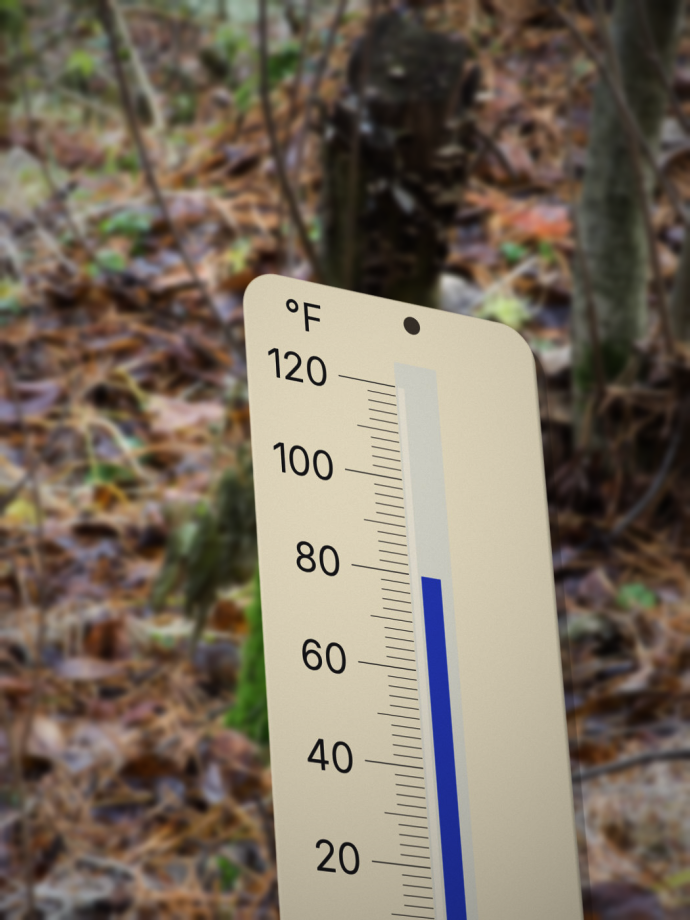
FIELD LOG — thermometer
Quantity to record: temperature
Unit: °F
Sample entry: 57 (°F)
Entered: 80 (°F)
